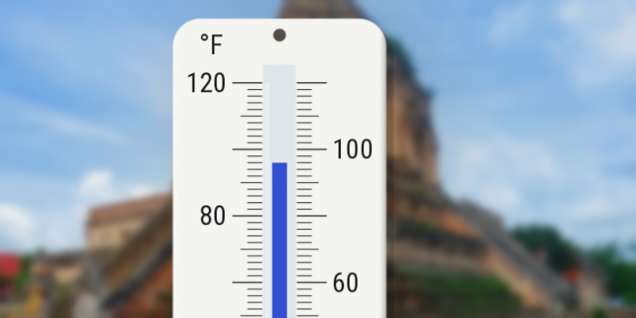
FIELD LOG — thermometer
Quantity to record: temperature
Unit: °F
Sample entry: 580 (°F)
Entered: 96 (°F)
